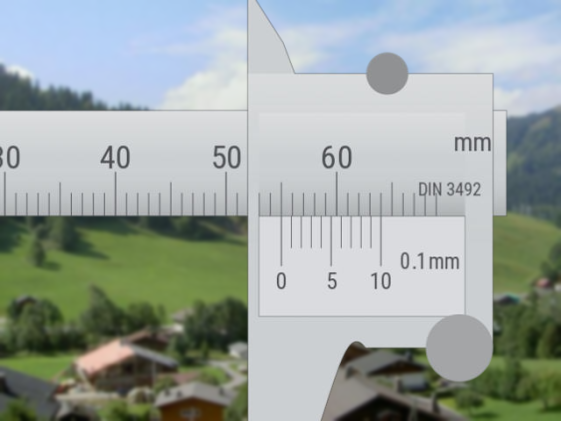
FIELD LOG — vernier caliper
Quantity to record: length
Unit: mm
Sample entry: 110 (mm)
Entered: 55.0 (mm)
